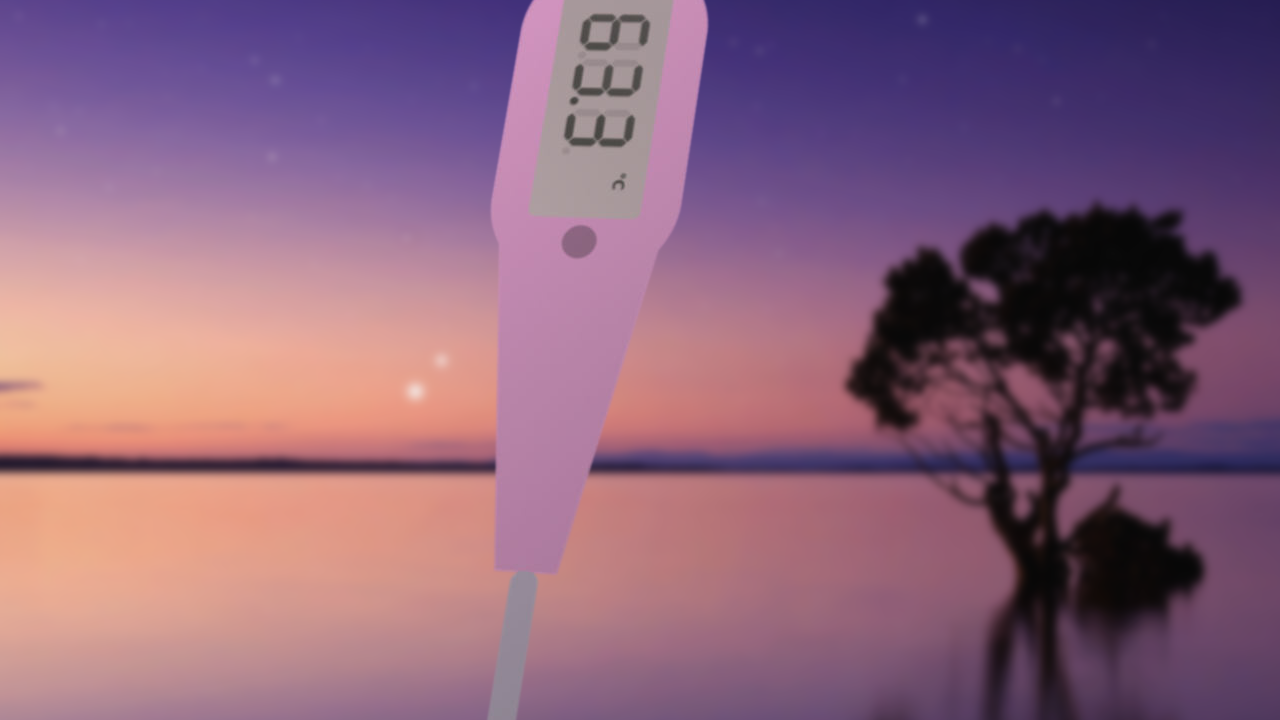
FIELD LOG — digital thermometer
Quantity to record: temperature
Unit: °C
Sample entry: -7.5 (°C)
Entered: 63.3 (°C)
